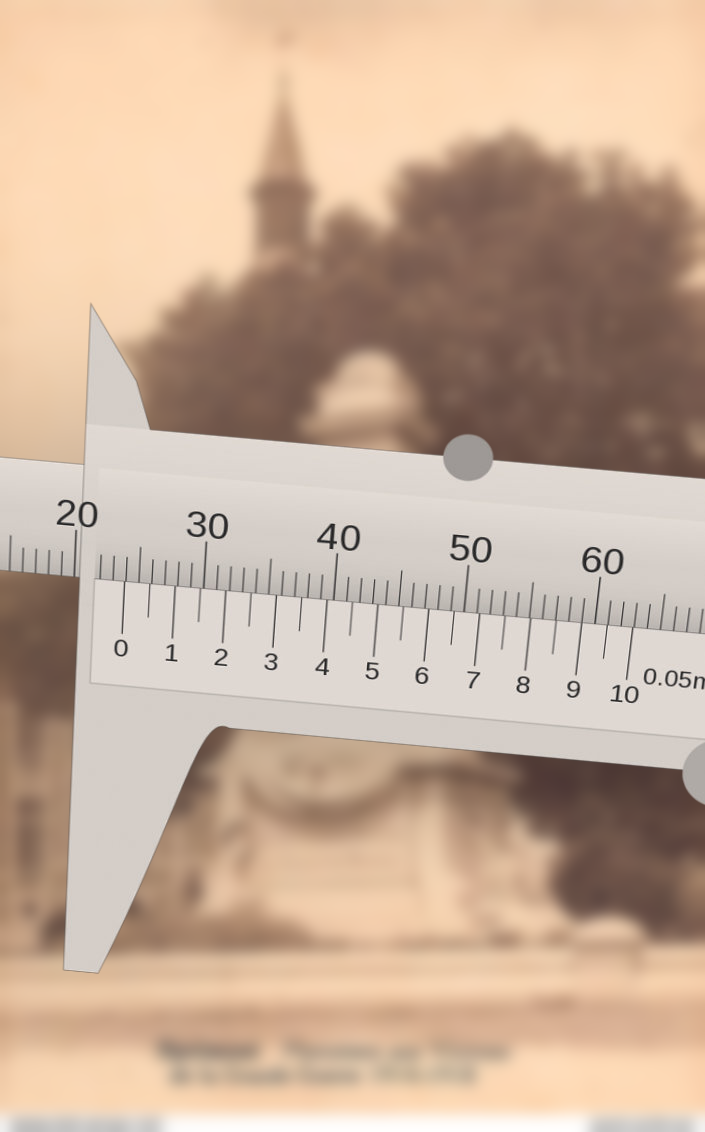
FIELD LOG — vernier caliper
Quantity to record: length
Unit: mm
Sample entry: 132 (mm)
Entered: 23.9 (mm)
